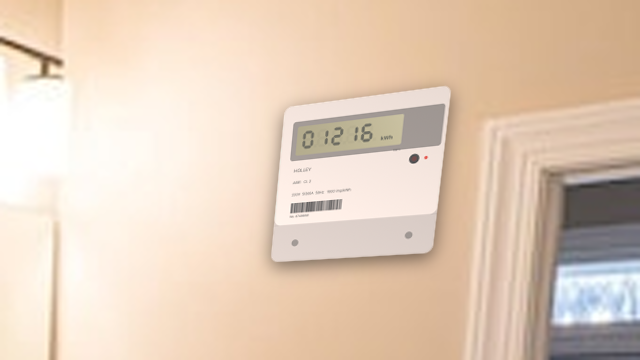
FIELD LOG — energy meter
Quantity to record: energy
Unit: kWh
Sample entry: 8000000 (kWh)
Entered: 1216 (kWh)
